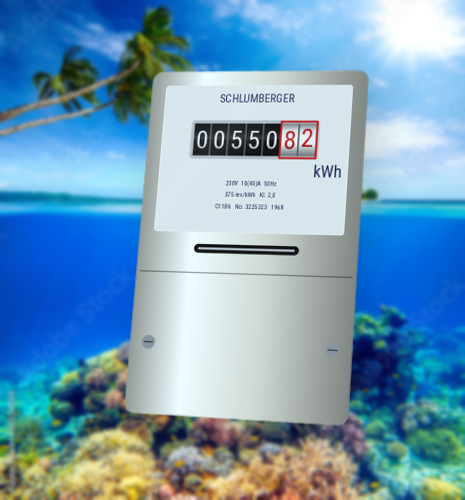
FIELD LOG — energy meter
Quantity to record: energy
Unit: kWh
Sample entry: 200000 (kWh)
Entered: 550.82 (kWh)
